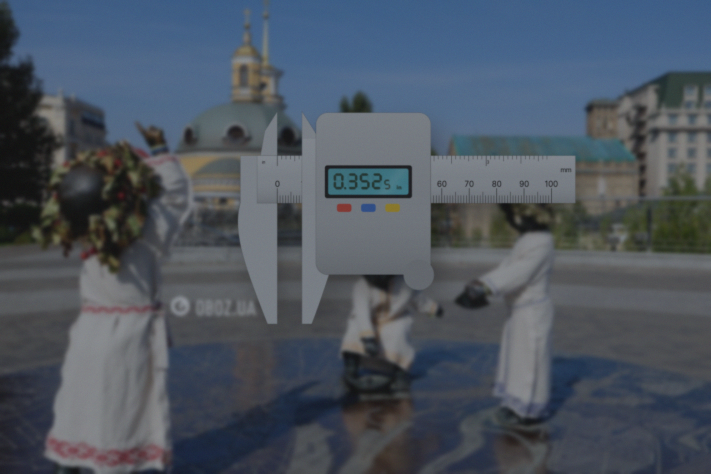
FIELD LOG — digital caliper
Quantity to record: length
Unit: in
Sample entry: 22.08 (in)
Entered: 0.3525 (in)
